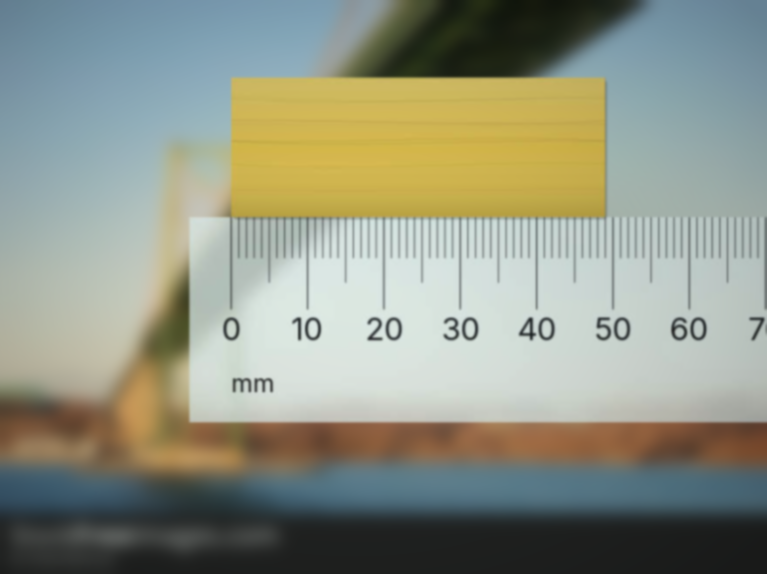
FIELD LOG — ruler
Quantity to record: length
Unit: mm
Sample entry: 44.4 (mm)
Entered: 49 (mm)
